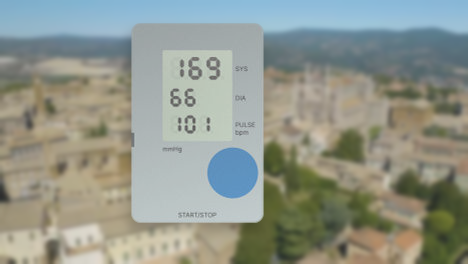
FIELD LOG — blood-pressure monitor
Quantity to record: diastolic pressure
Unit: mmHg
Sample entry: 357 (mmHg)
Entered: 66 (mmHg)
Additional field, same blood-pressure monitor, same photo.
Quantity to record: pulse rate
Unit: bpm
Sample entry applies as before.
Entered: 101 (bpm)
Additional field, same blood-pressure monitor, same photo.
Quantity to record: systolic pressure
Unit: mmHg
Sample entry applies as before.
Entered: 169 (mmHg)
